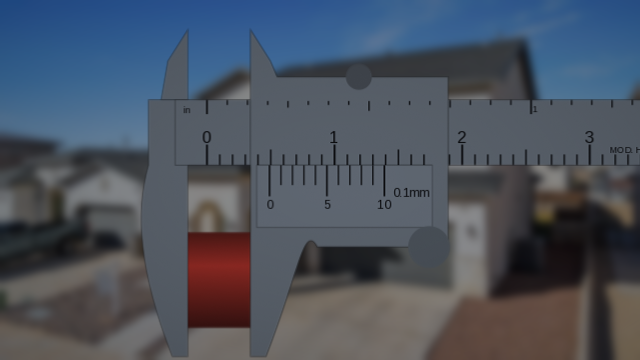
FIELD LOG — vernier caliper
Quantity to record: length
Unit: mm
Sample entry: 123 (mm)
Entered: 4.9 (mm)
